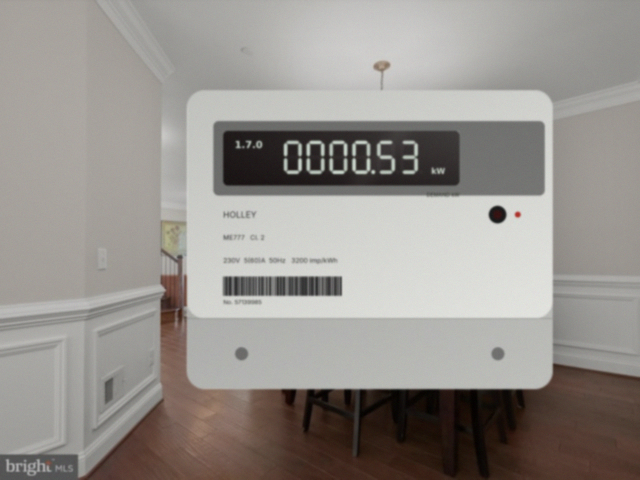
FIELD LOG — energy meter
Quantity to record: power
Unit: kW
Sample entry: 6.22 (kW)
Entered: 0.53 (kW)
